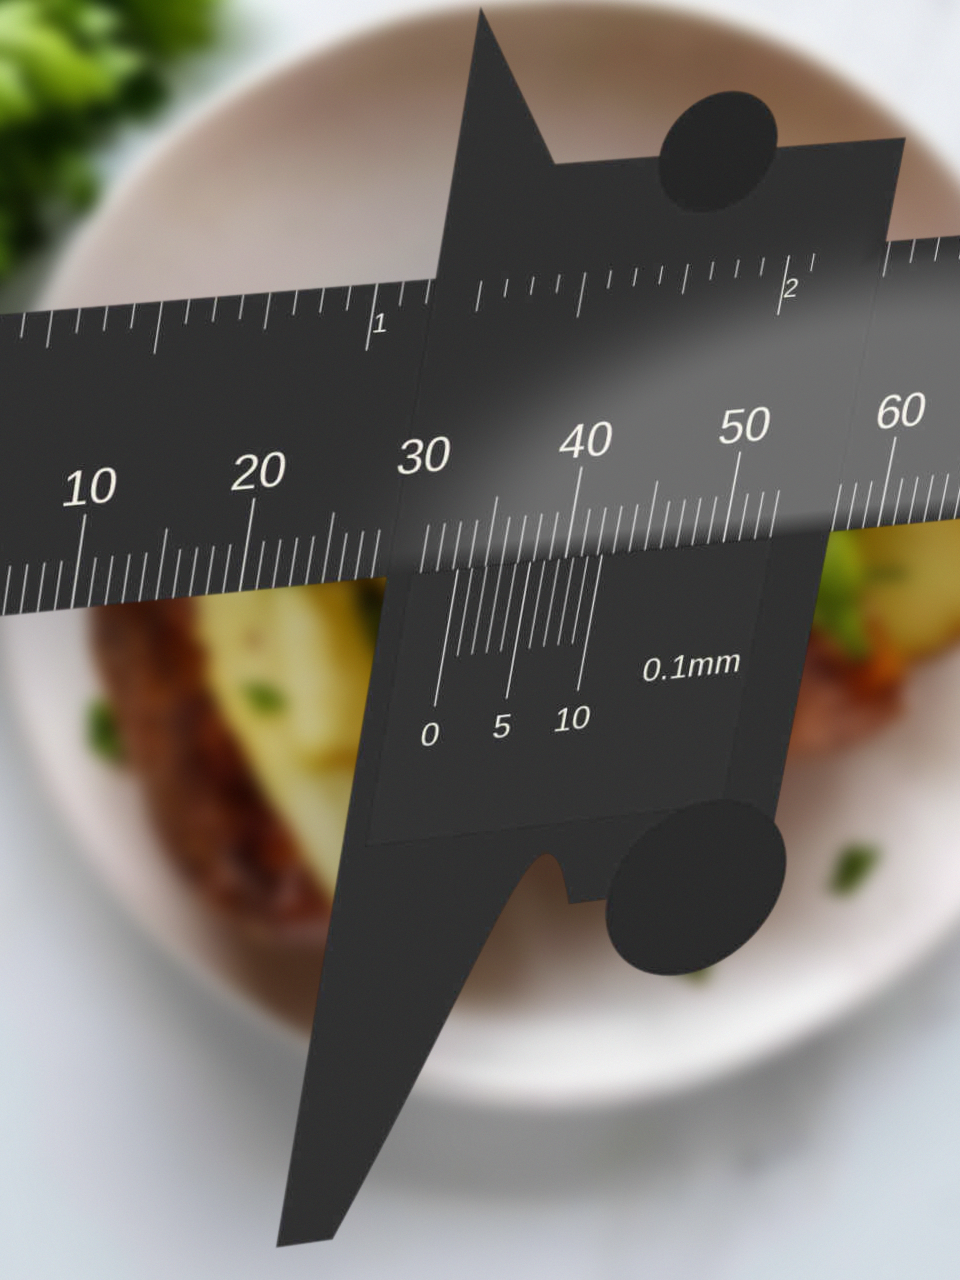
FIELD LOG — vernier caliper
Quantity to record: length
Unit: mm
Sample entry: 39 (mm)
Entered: 33.3 (mm)
